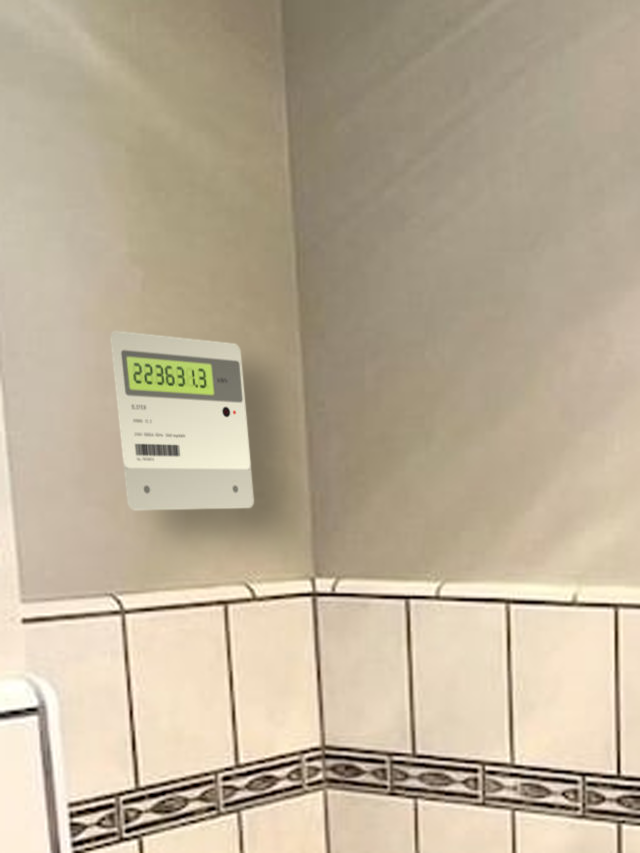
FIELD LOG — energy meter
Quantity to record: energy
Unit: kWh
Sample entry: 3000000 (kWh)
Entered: 223631.3 (kWh)
